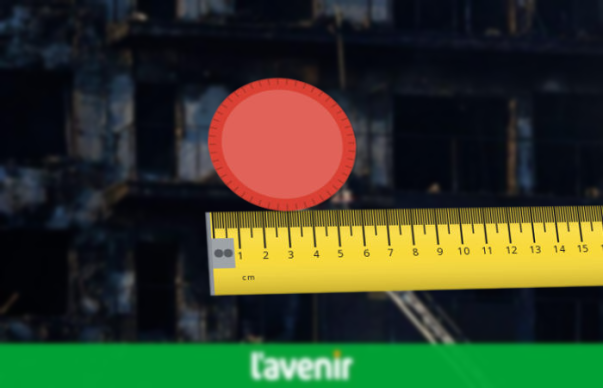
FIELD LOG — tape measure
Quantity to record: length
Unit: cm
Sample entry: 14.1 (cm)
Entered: 6 (cm)
